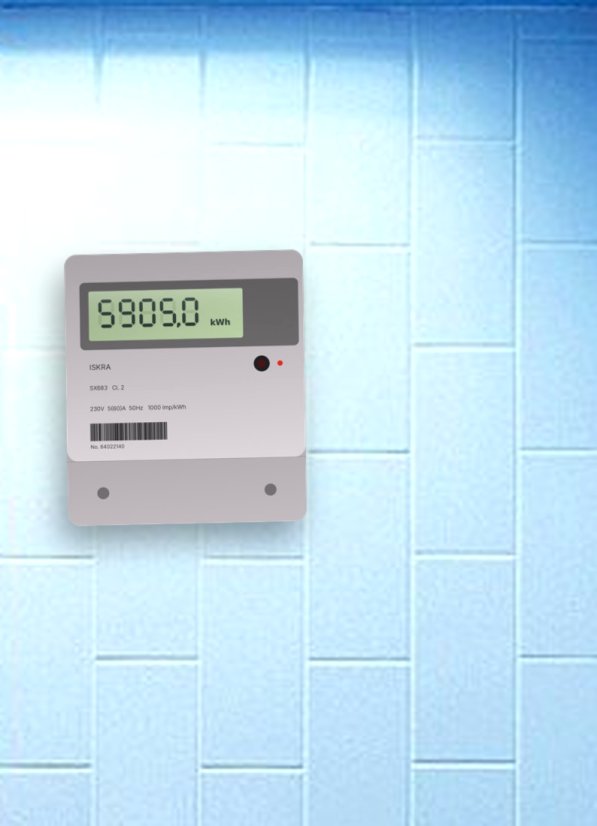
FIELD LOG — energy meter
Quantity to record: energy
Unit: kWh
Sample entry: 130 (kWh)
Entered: 5905.0 (kWh)
